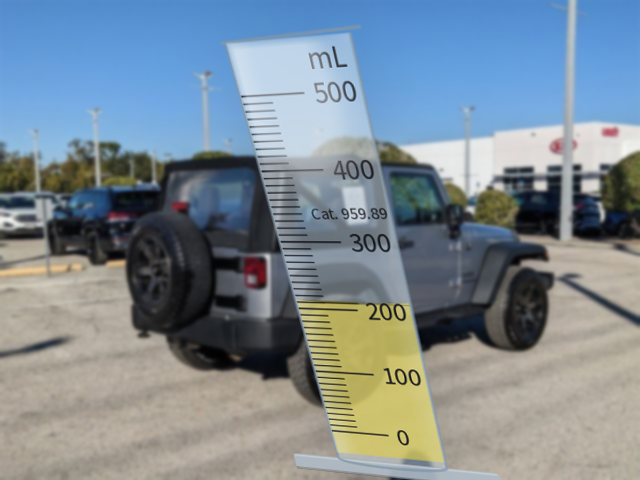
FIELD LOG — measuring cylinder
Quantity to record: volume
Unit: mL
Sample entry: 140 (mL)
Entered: 210 (mL)
